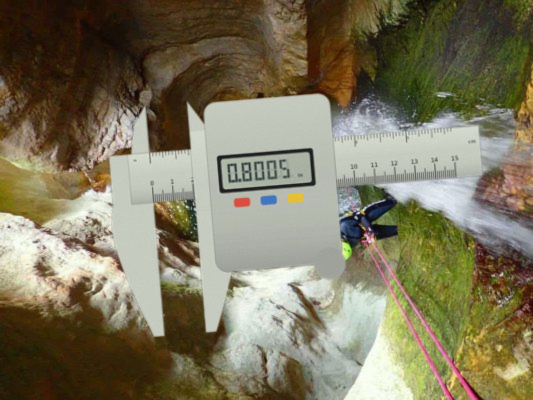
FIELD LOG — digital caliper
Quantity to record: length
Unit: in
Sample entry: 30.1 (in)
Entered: 0.8005 (in)
